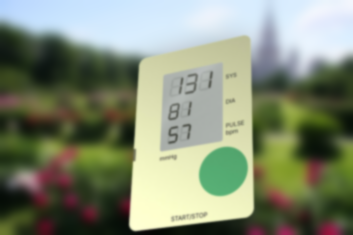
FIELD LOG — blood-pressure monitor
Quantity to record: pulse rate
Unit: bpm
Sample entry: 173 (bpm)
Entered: 57 (bpm)
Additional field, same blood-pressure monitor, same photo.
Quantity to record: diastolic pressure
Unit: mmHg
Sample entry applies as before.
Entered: 81 (mmHg)
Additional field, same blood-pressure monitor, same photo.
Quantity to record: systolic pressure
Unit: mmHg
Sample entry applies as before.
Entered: 131 (mmHg)
